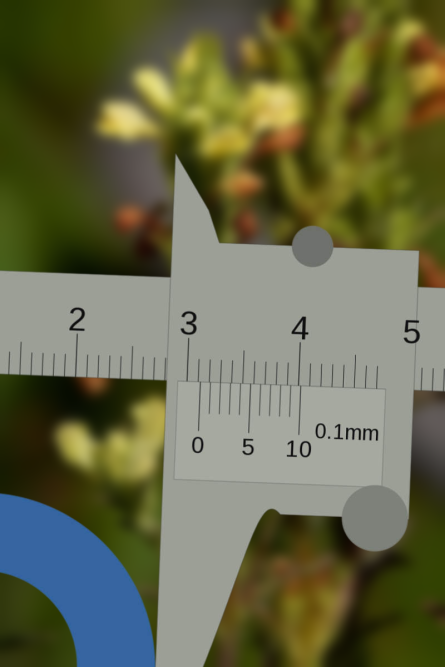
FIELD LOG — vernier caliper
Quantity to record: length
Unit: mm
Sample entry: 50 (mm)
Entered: 31.2 (mm)
